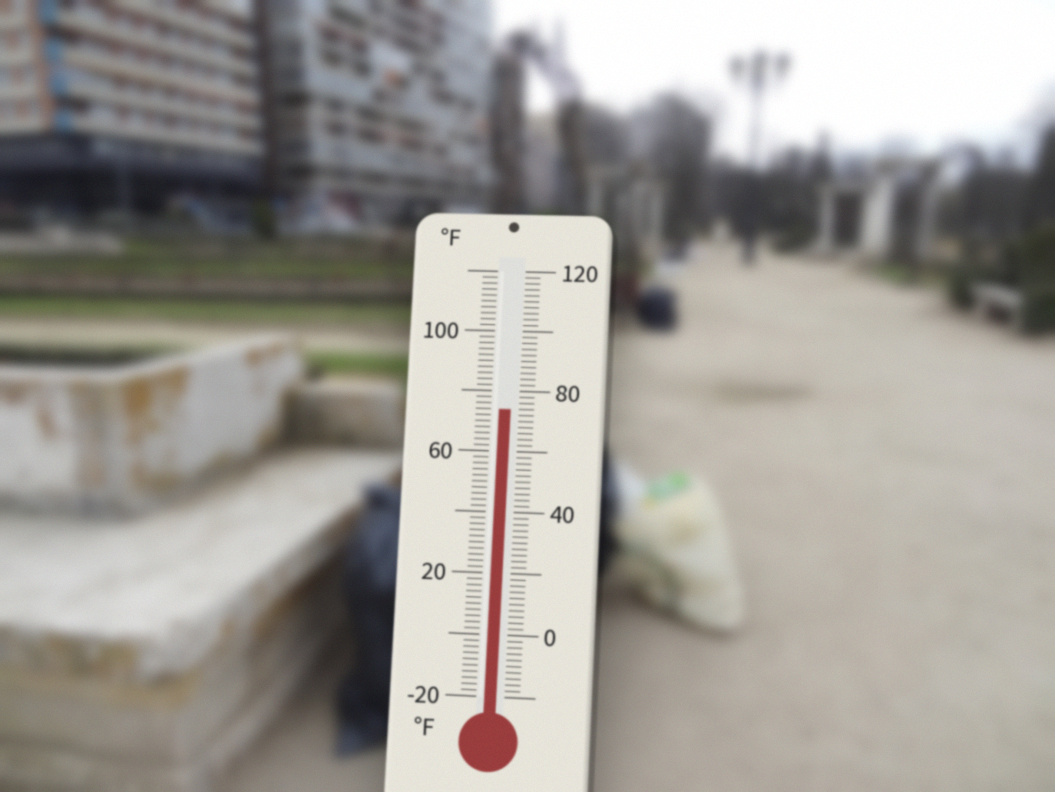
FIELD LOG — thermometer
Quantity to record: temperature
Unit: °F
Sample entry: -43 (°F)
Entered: 74 (°F)
